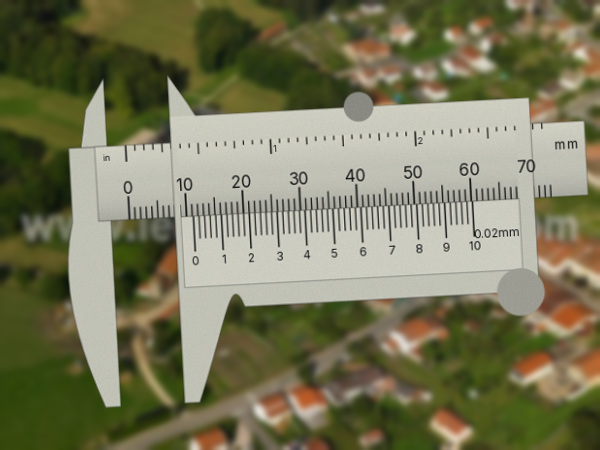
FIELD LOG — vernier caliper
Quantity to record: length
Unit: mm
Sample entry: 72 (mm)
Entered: 11.2 (mm)
